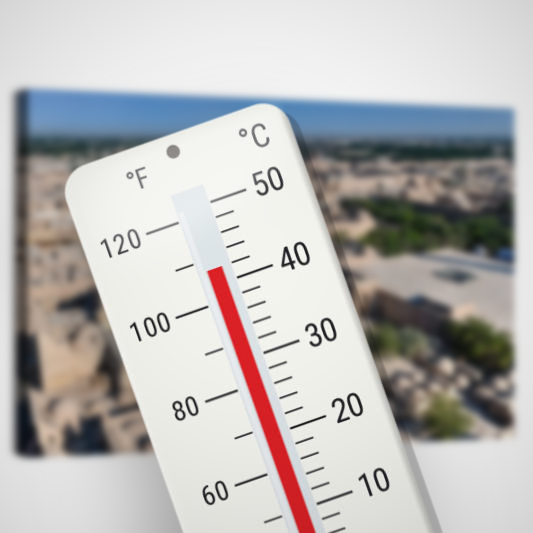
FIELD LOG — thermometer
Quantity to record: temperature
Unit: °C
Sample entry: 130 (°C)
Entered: 42 (°C)
